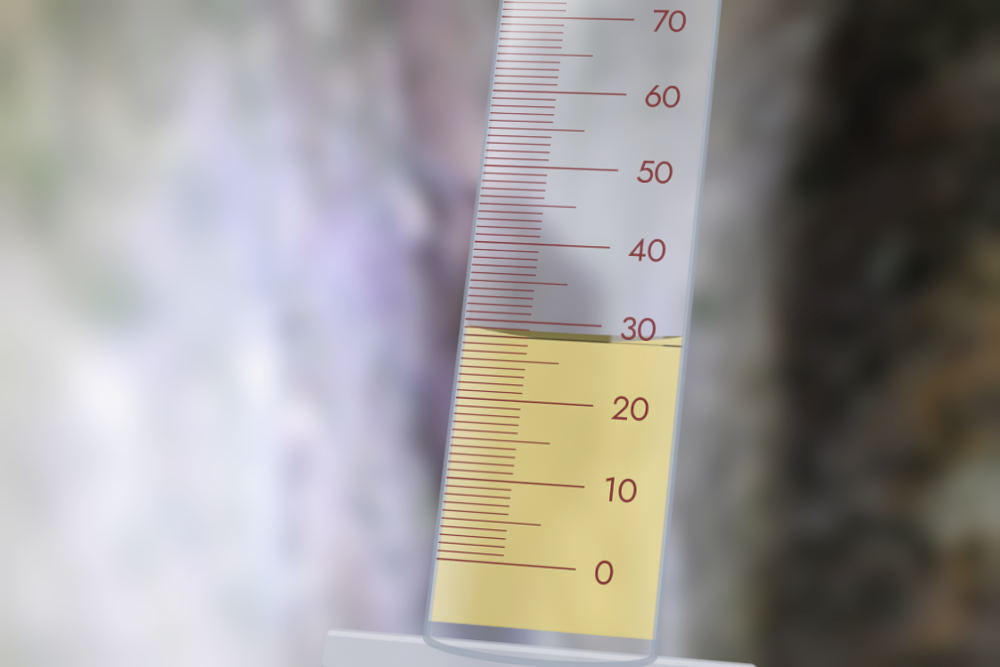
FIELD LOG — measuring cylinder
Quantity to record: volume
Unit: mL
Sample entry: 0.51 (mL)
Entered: 28 (mL)
